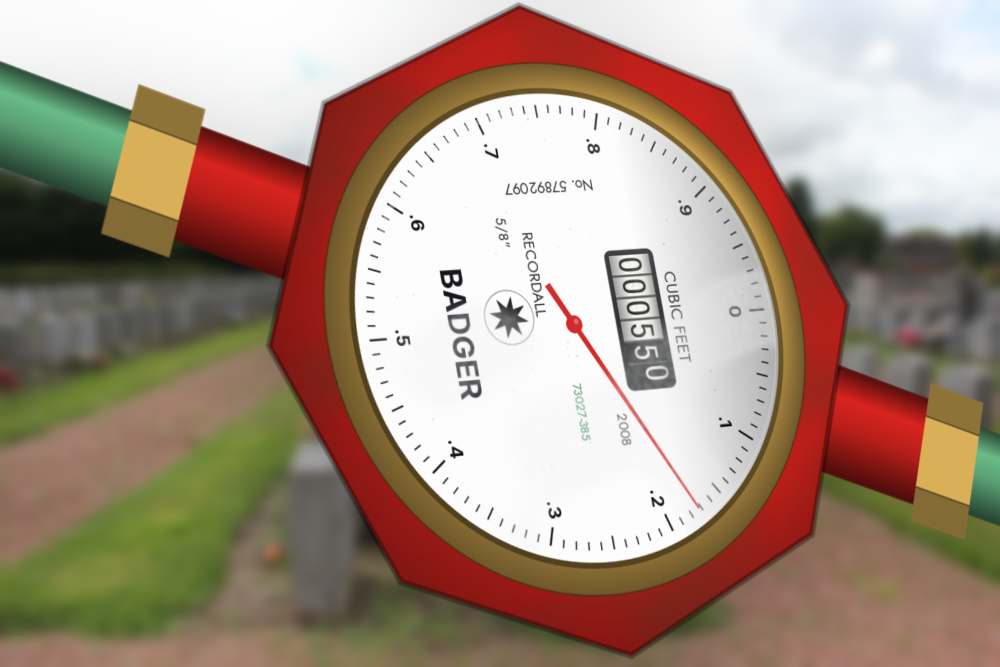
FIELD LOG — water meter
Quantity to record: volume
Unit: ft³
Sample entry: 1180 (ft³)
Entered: 550.17 (ft³)
